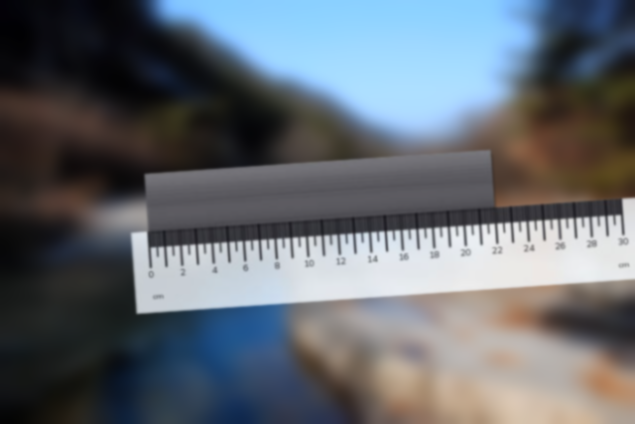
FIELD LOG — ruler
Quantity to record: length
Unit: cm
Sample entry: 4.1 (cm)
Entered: 22 (cm)
